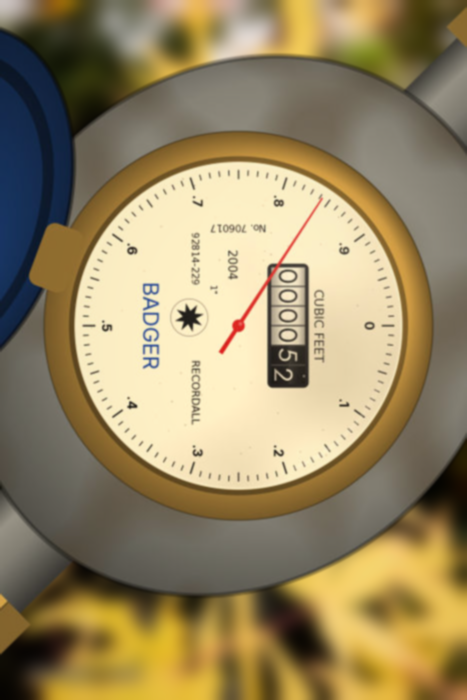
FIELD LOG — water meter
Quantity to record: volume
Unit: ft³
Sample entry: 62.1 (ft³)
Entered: 51.84 (ft³)
